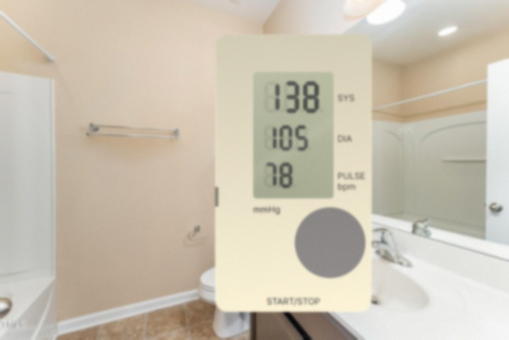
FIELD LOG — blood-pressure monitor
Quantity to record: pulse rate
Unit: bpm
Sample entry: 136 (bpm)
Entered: 78 (bpm)
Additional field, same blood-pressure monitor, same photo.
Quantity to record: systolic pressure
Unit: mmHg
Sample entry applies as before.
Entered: 138 (mmHg)
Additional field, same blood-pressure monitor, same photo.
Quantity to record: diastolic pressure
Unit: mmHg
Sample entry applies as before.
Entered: 105 (mmHg)
